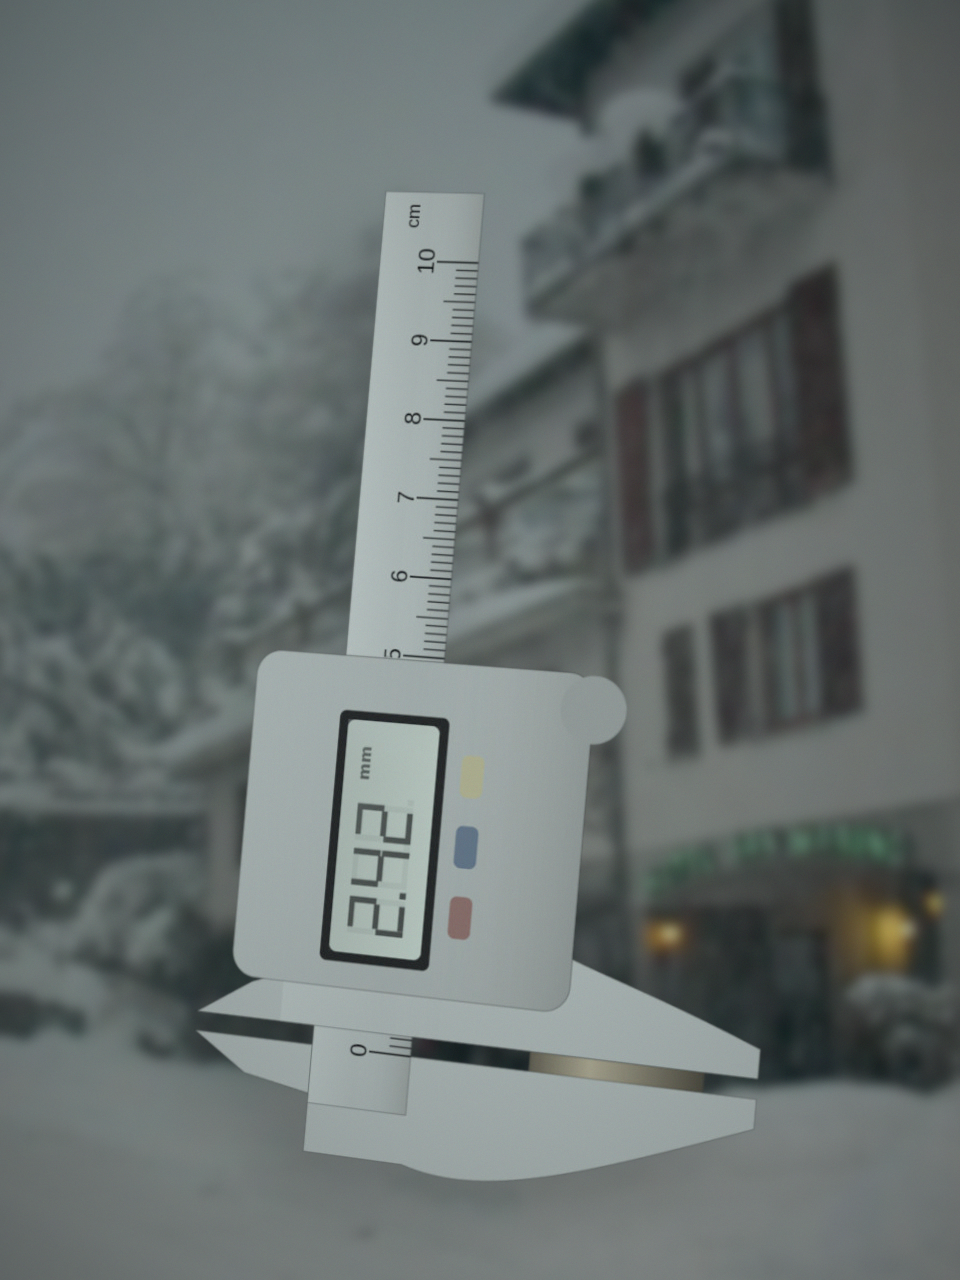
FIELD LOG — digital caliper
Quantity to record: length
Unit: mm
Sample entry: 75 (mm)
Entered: 2.42 (mm)
